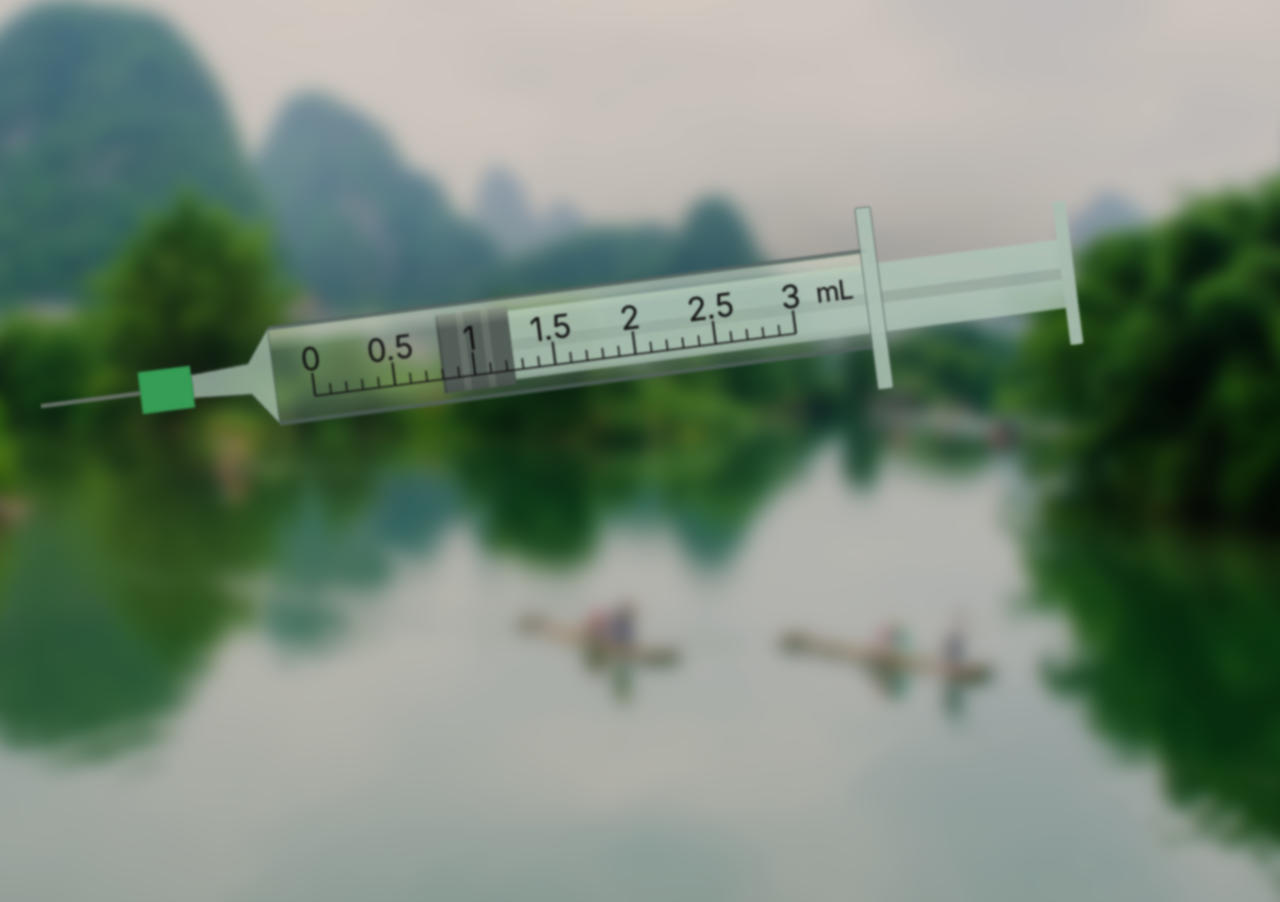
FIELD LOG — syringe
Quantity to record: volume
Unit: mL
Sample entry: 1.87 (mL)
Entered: 0.8 (mL)
